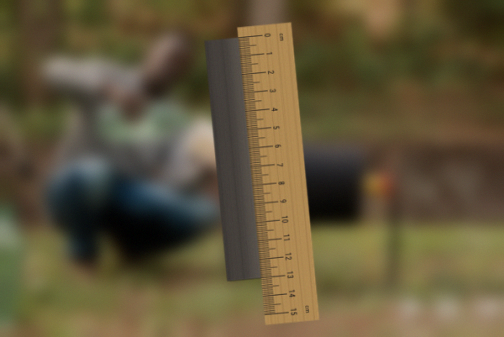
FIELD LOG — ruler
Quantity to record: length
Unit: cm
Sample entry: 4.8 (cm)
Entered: 13 (cm)
